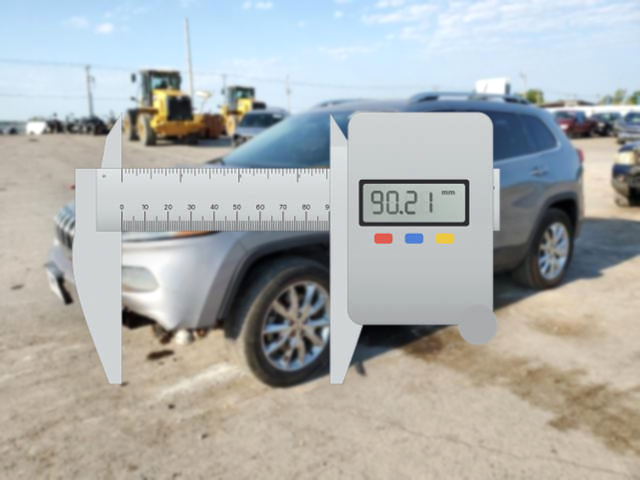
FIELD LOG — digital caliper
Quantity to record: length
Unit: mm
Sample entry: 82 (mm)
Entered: 90.21 (mm)
